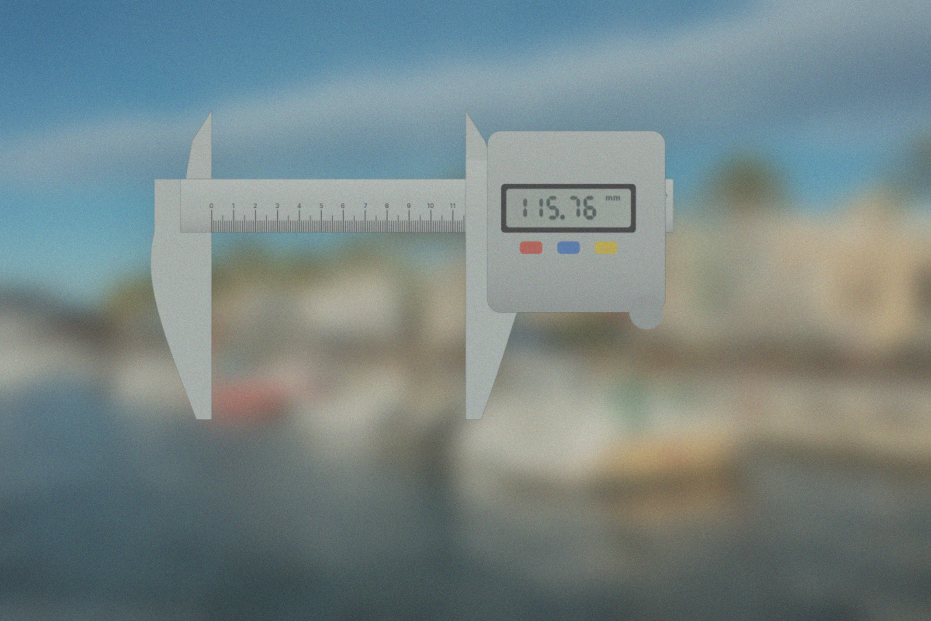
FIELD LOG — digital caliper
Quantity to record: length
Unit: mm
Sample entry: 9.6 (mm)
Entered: 115.76 (mm)
